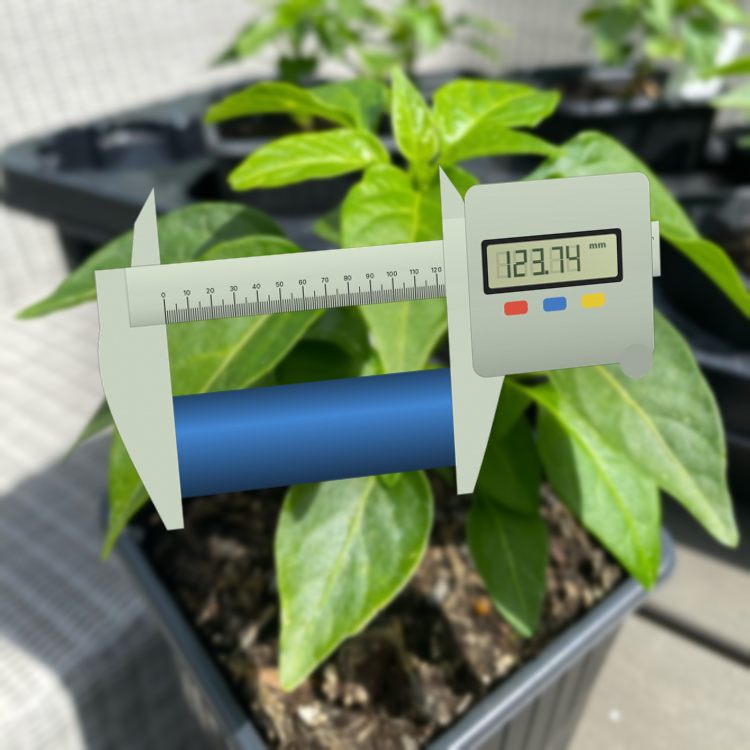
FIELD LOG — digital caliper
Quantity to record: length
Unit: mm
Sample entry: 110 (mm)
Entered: 123.74 (mm)
